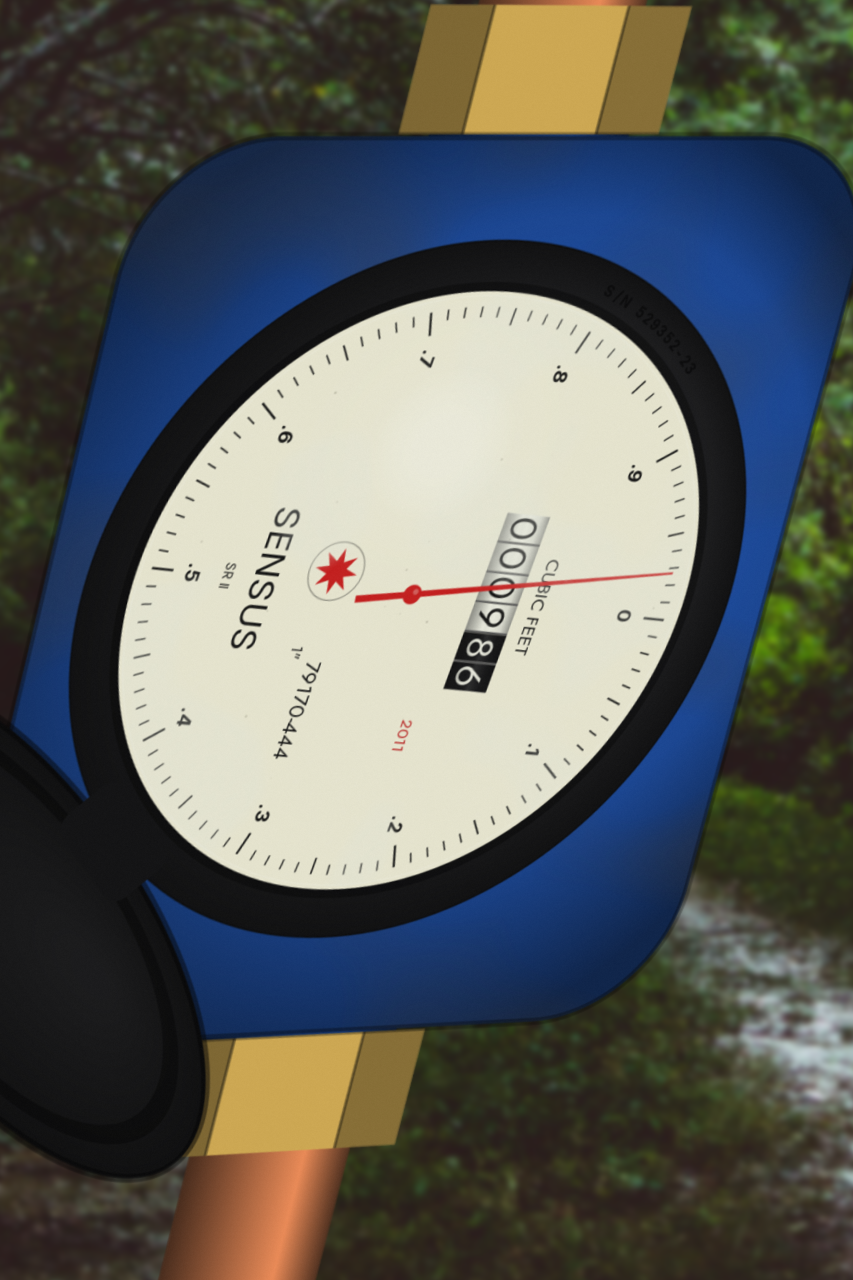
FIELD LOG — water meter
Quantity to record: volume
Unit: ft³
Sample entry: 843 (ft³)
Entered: 985.97 (ft³)
